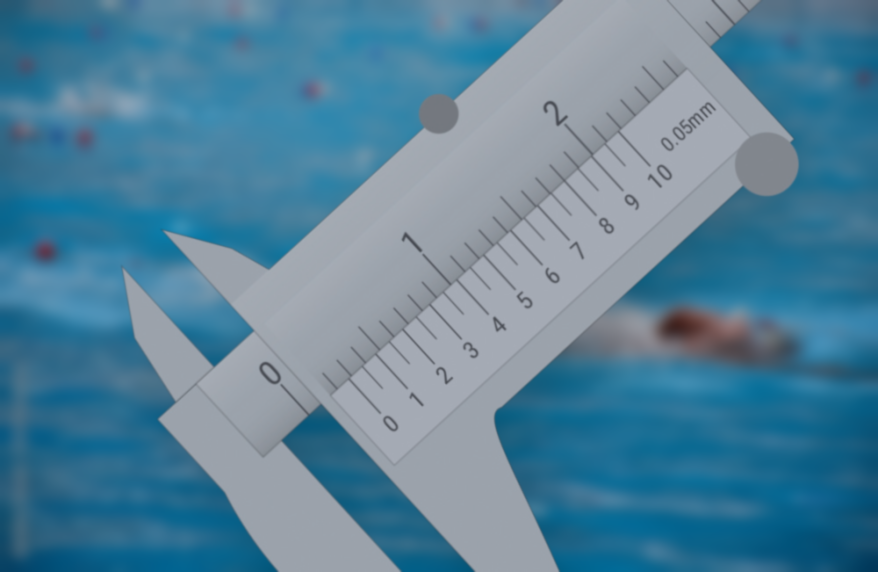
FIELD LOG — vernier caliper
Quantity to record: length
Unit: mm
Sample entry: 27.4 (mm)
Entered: 2.8 (mm)
